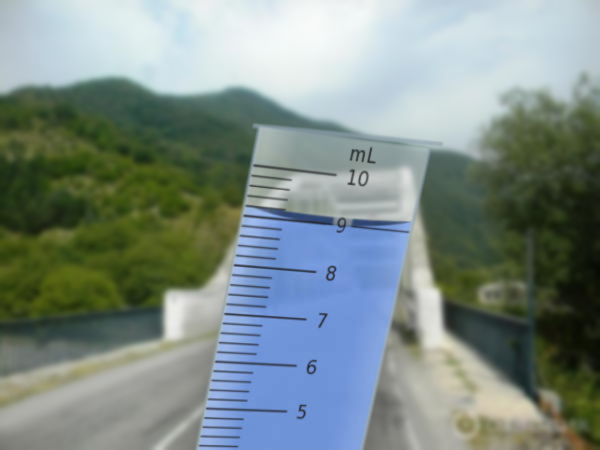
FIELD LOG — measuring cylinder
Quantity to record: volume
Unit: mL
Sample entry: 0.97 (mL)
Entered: 9 (mL)
